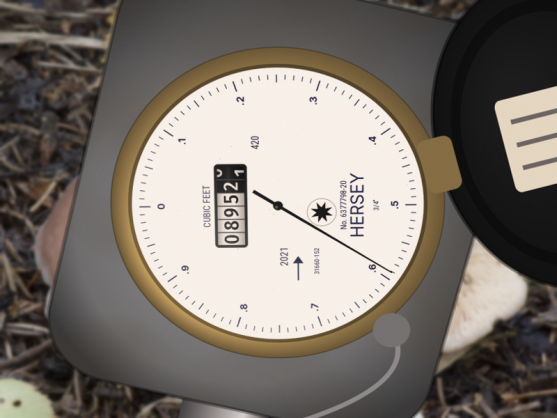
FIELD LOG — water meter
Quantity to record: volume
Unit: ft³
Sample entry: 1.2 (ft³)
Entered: 89520.59 (ft³)
